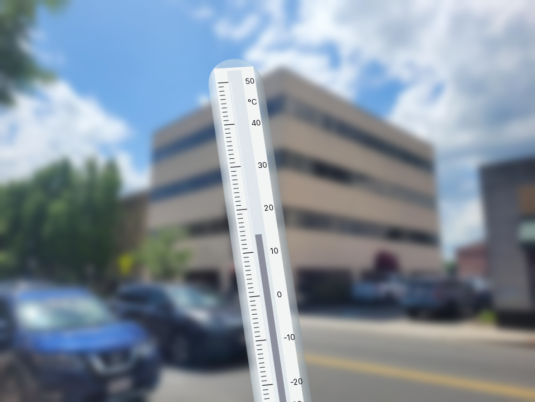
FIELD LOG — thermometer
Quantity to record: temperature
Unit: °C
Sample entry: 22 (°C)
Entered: 14 (°C)
